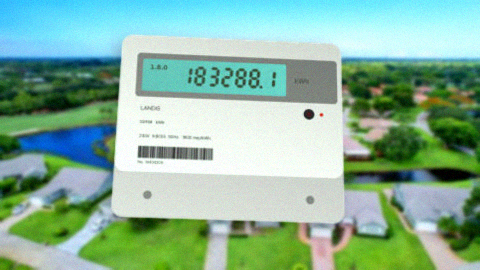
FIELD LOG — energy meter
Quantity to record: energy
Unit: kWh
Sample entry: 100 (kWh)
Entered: 183288.1 (kWh)
